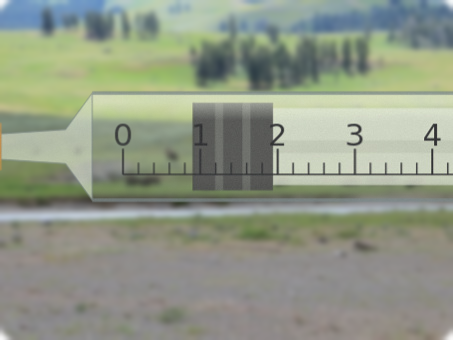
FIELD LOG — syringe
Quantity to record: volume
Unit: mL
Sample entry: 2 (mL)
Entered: 0.9 (mL)
